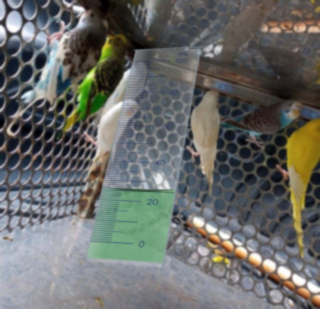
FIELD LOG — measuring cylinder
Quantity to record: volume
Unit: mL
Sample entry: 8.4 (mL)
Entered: 25 (mL)
